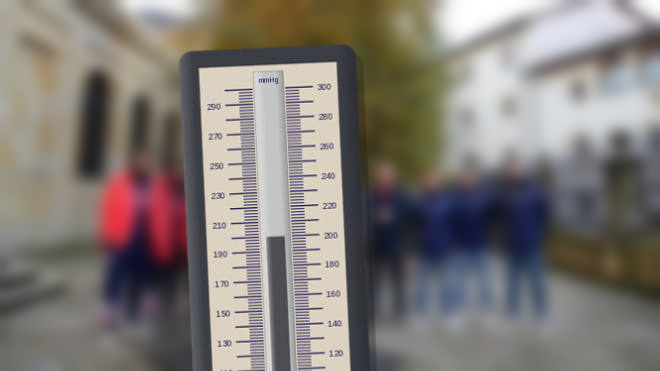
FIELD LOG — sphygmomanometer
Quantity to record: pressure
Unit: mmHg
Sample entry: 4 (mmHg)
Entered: 200 (mmHg)
